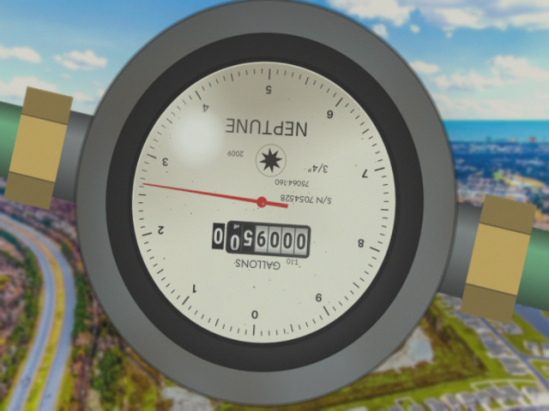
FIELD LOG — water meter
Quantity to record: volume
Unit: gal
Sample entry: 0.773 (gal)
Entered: 9502.6 (gal)
